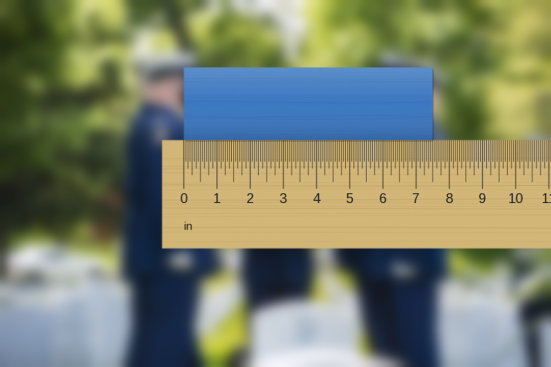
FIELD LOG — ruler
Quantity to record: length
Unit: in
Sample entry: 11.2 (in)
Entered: 7.5 (in)
